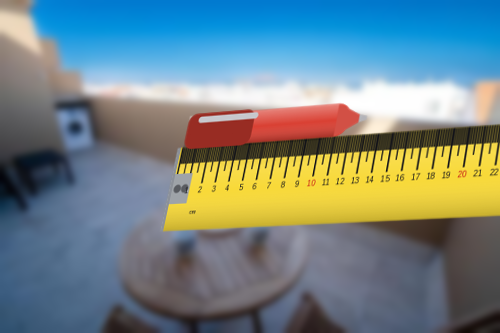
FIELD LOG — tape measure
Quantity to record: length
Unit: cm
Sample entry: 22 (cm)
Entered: 13 (cm)
